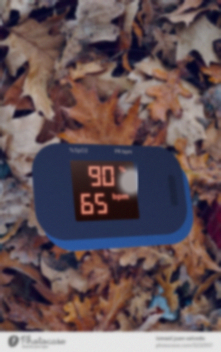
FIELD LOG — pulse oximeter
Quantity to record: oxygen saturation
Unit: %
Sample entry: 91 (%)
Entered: 90 (%)
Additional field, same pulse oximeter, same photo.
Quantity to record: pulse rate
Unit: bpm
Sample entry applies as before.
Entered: 65 (bpm)
